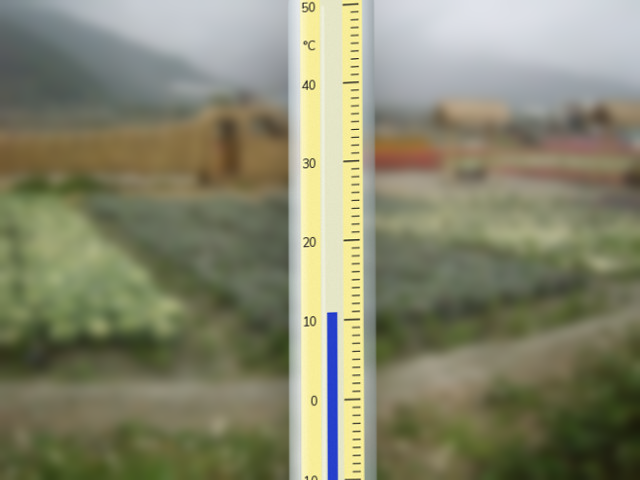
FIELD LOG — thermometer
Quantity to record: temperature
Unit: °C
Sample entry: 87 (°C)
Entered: 11 (°C)
